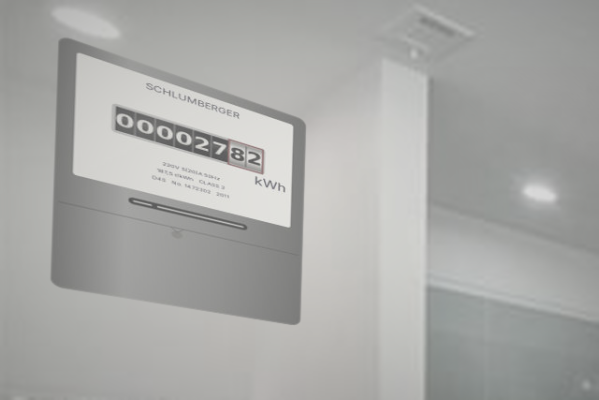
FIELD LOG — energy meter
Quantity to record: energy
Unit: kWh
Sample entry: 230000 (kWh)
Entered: 27.82 (kWh)
